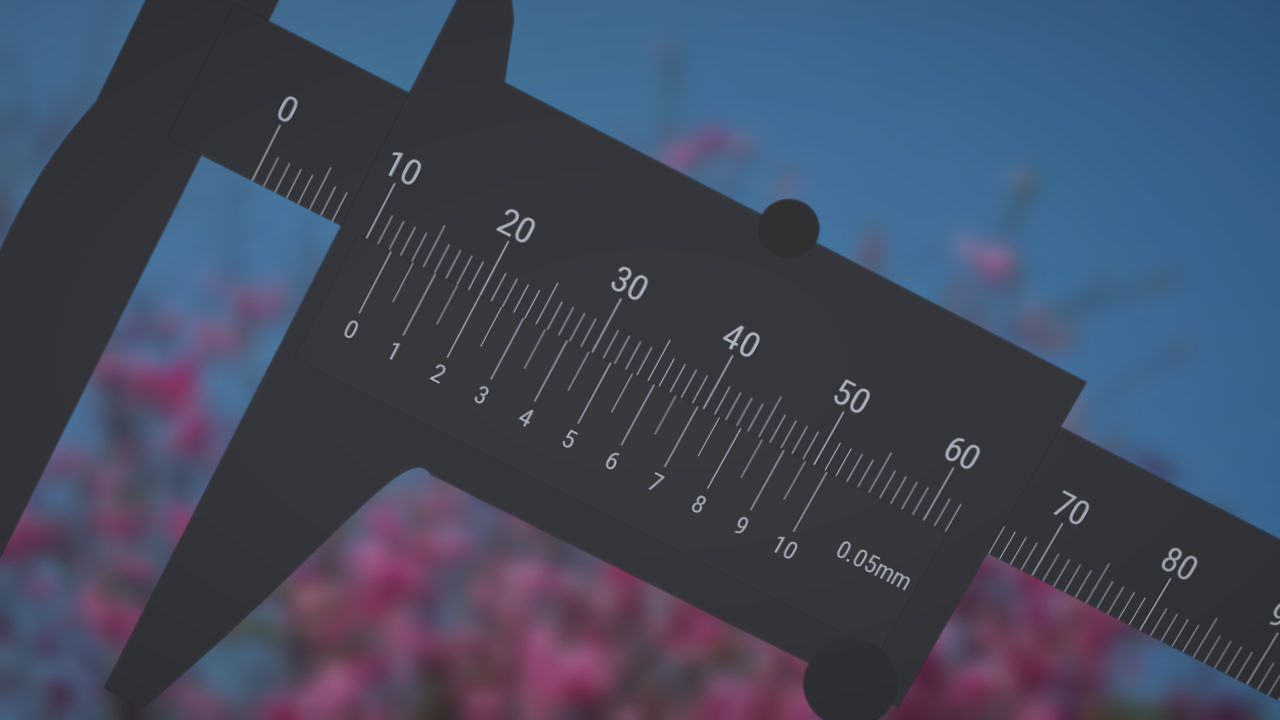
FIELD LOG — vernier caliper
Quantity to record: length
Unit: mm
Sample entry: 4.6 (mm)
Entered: 12.2 (mm)
